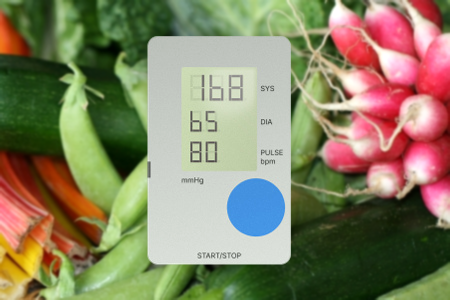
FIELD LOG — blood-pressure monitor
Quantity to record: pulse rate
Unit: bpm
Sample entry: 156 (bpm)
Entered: 80 (bpm)
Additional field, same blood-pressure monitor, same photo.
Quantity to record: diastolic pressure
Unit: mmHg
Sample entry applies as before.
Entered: 65 (mmHg)
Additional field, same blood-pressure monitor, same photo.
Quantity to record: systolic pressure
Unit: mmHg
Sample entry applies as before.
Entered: 168 (mmHg)
